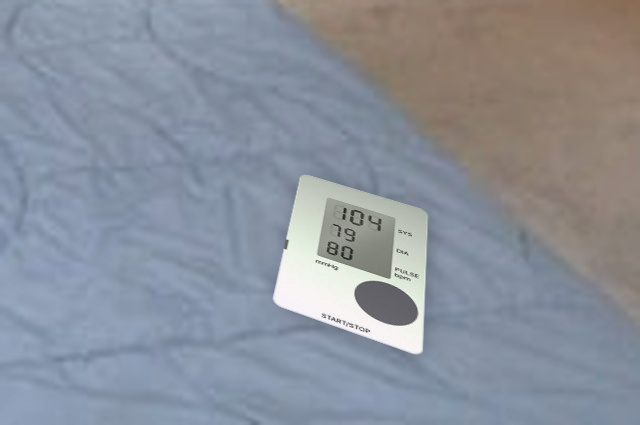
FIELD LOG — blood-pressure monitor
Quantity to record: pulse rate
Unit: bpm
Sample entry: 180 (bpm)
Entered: 80 (bpm)
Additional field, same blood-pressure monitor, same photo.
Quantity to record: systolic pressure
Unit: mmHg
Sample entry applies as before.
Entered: 104 (mmHg)
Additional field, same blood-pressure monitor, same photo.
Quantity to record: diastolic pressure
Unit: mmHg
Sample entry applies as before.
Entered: 79 (mmHg)
